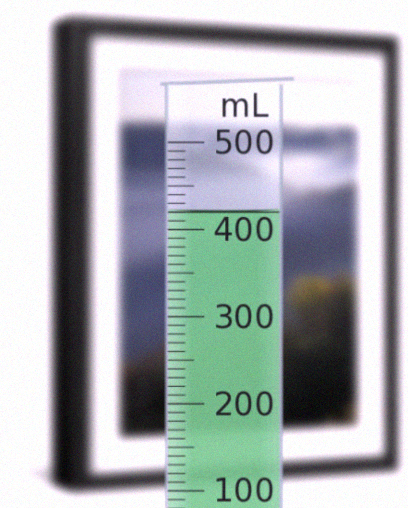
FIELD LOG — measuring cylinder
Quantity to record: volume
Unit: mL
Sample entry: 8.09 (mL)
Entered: 420 (mL)
